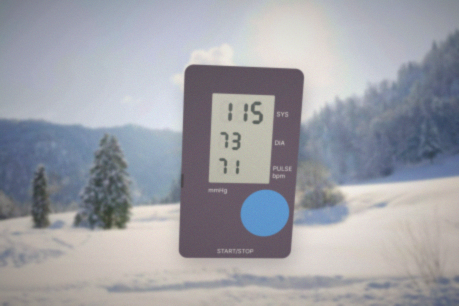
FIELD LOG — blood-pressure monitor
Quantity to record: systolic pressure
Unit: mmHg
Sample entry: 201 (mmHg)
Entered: 115 (mmHg)
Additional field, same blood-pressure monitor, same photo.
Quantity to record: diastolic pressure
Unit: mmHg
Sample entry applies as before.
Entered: 73 (mmHg)
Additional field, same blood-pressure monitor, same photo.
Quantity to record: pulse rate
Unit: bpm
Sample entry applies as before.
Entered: 71 (bpm)
